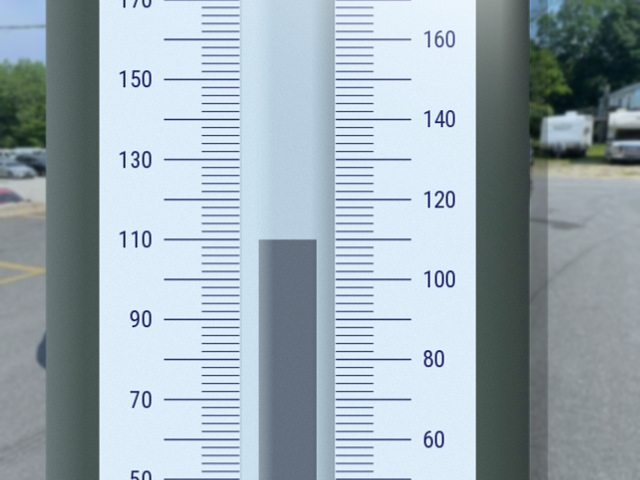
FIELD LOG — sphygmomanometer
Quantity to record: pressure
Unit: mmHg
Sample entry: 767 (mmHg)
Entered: 110 (mmHg)
